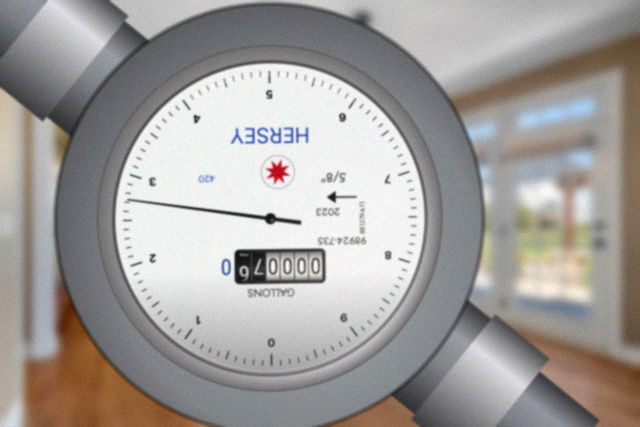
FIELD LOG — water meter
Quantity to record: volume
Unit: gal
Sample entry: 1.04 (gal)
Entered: 762.7 (gal)
